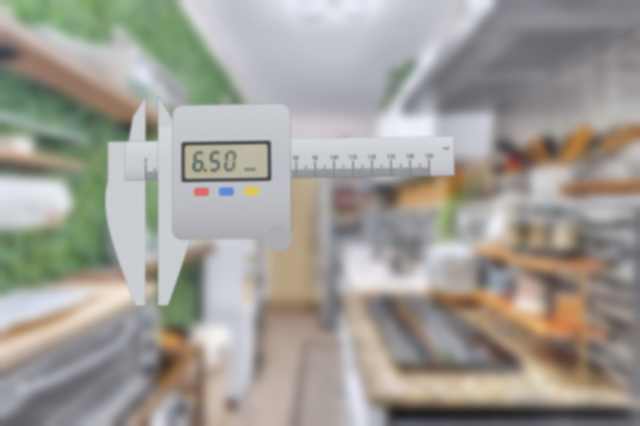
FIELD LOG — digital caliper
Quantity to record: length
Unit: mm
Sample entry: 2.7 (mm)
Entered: 6.50 (mm)
